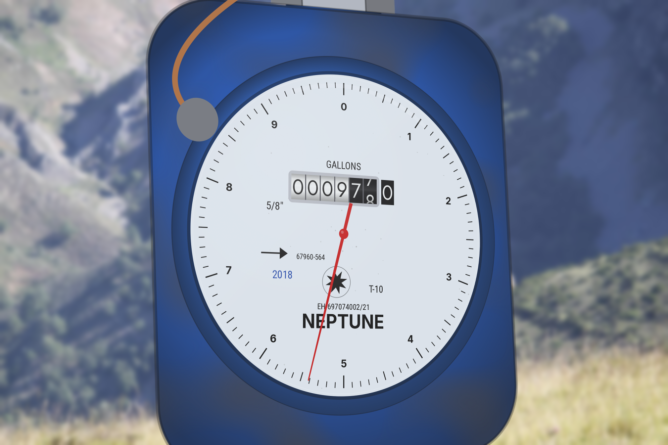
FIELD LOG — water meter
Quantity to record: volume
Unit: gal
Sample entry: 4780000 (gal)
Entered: 9775.4 (gal)
